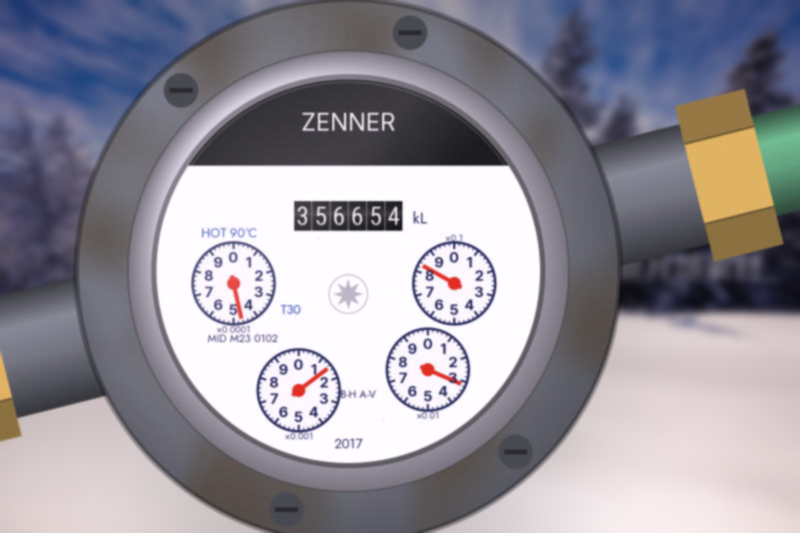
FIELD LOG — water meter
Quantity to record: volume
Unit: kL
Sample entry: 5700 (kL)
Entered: 356654.8314 (kL)
